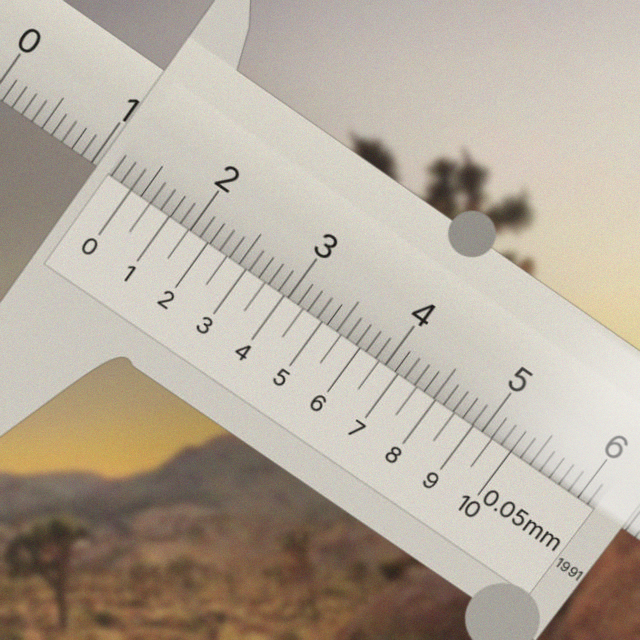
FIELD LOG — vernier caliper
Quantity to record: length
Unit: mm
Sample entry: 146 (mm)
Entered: 14.0 (mm)
